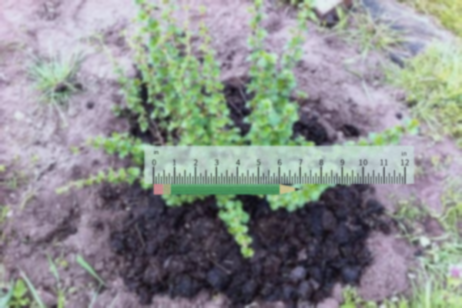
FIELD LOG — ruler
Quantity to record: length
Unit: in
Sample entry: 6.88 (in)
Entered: 7 (in)
